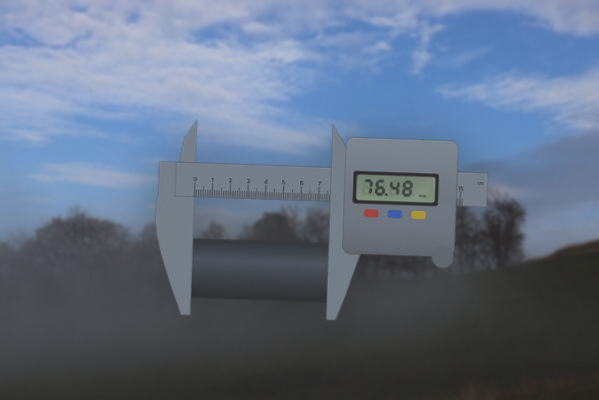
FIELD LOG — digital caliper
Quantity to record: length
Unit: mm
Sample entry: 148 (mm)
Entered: 76.48 (mm)
